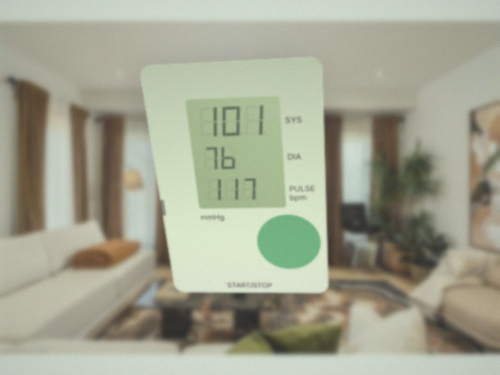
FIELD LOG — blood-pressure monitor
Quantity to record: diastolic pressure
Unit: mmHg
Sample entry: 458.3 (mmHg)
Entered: 76 (mmHg)
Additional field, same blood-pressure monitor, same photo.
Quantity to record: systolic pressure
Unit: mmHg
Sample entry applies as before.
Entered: 101 (mmHg)
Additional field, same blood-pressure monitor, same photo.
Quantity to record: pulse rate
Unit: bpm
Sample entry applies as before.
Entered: 117 (bpm)
